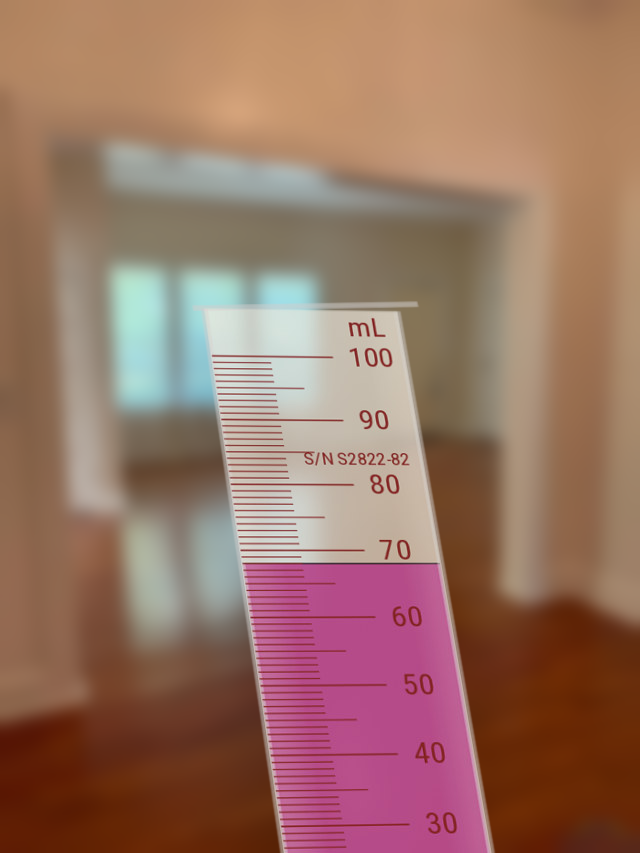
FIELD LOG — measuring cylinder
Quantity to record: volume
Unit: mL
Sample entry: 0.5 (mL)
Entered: 68 (mL)
